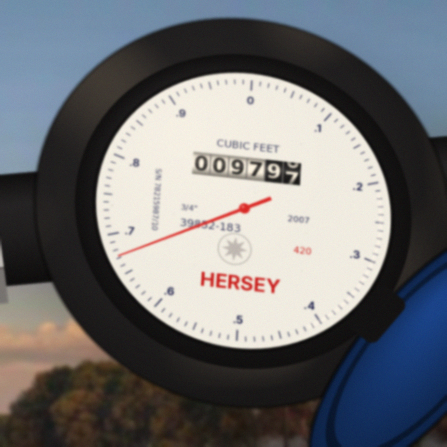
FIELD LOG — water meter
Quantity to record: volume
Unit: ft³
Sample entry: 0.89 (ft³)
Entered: 9796.67 (ft³)
